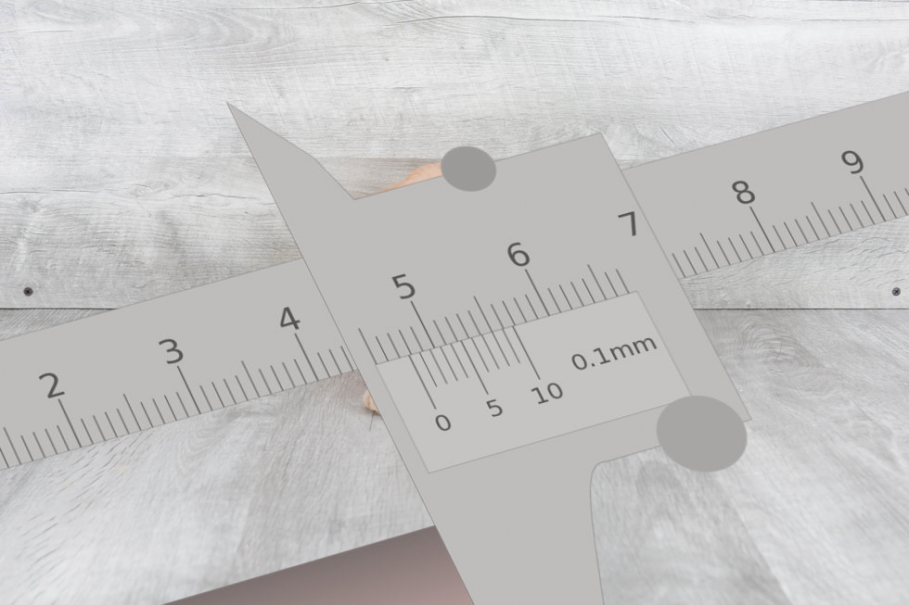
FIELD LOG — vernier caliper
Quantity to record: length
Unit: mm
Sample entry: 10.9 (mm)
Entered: 47.8 (mm)
